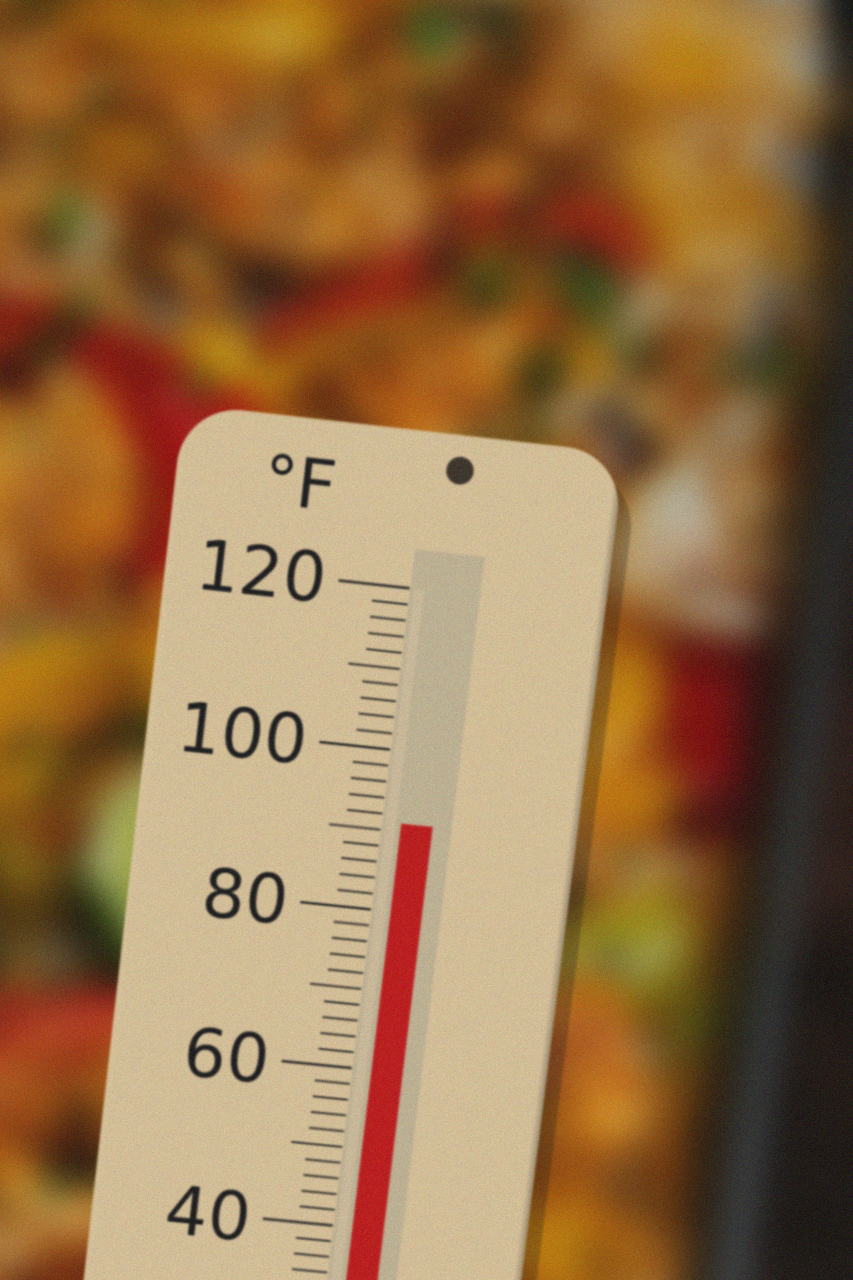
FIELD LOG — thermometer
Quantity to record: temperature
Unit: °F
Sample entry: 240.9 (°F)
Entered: 91 (°F)
